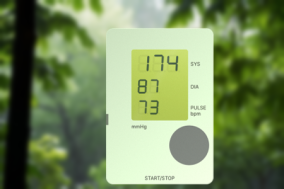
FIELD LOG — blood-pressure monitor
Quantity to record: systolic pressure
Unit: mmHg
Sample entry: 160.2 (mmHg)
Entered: 174 (mmHg)
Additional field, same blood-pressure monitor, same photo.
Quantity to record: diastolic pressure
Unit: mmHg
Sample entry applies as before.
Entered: 87 (mmHg)
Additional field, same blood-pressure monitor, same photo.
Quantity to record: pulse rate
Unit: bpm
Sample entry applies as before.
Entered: 73 (bpm)
